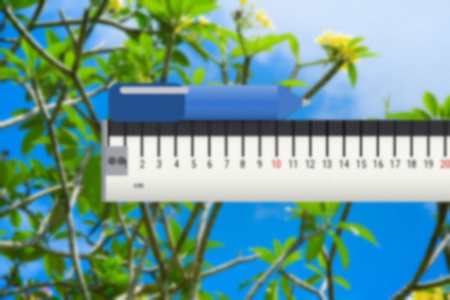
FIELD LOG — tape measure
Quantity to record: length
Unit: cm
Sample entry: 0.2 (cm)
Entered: 12 (cm)
